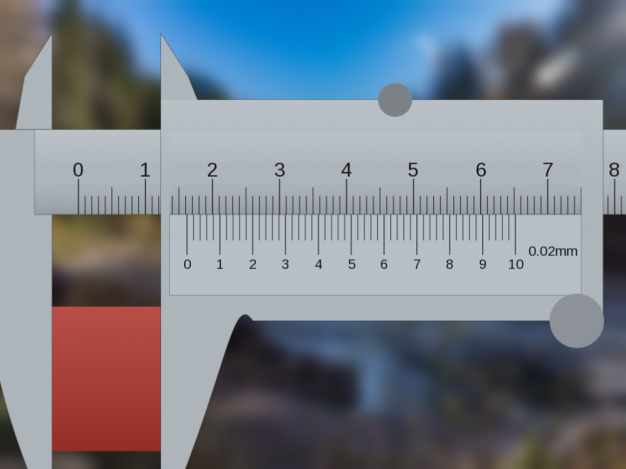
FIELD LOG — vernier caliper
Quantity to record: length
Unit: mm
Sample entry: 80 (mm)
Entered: 16.2 (mm)
